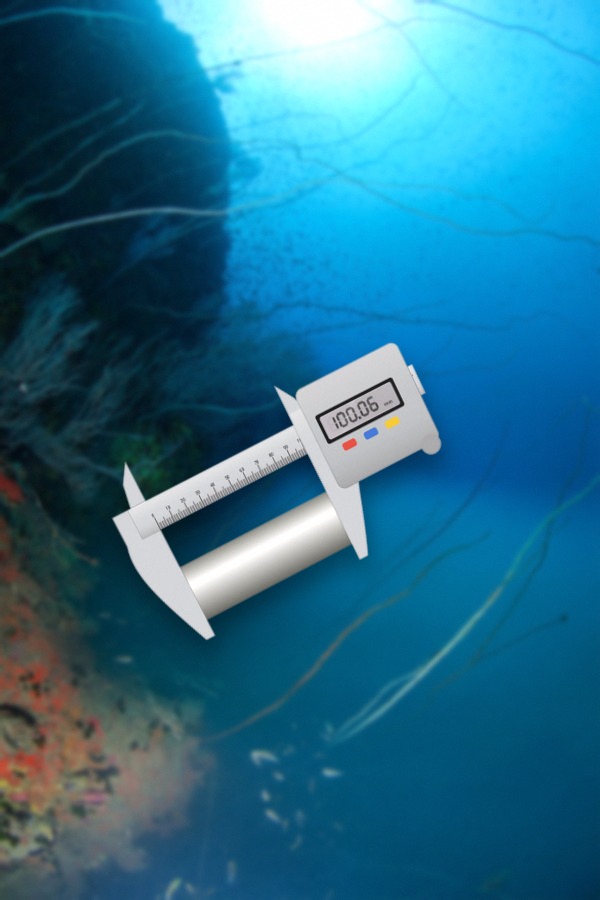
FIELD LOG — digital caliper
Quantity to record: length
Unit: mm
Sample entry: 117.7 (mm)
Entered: 100.06 (mm)
